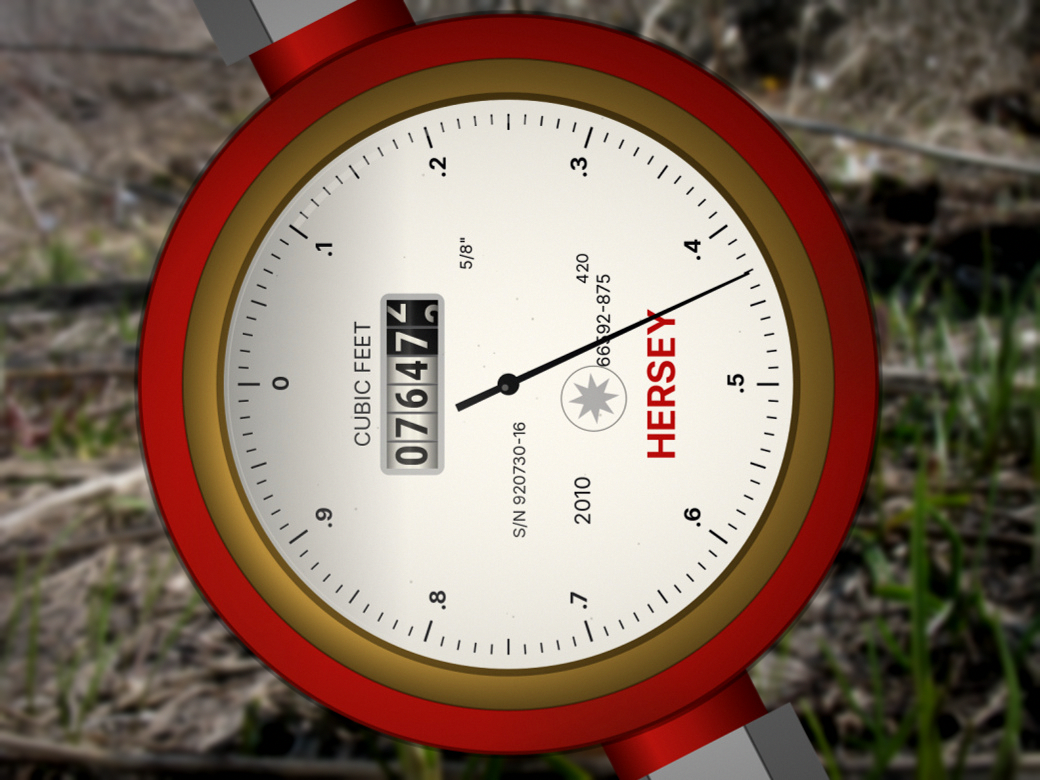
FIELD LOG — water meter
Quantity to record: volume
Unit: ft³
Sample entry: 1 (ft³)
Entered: 76472.43 (ft³)
